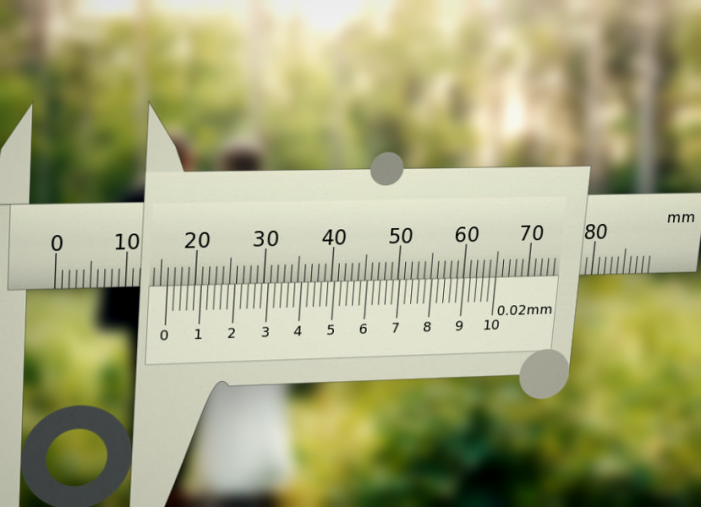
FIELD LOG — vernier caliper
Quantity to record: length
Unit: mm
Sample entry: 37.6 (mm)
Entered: 16.0 (mm)
